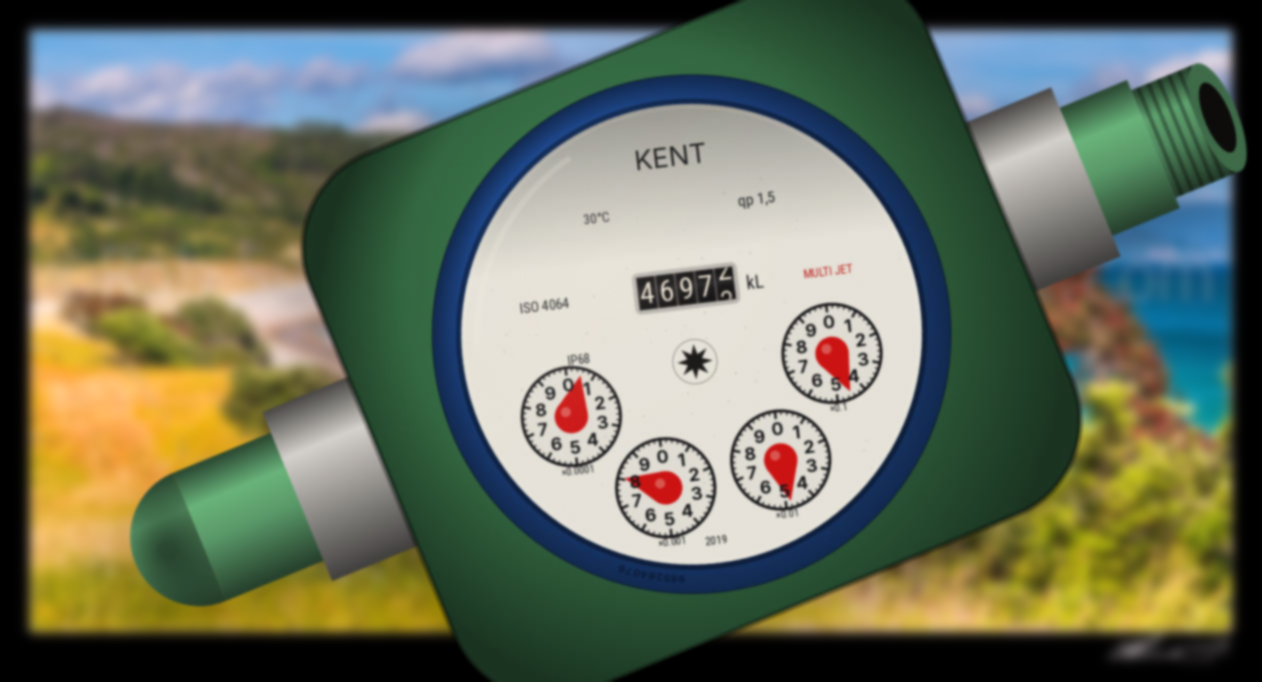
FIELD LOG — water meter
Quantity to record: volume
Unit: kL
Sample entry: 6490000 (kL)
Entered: 46972.4480 (kL)
